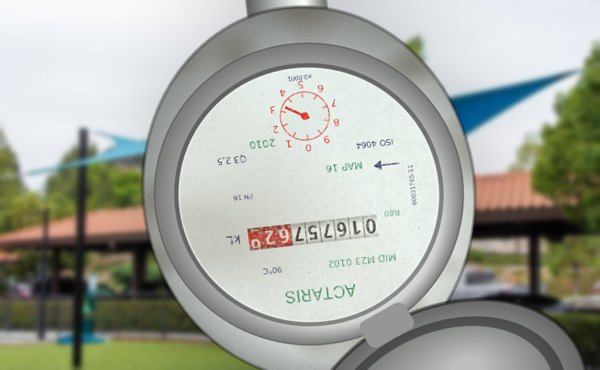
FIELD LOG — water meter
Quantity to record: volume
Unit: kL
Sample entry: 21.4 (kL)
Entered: 16757.6263 (kL)
